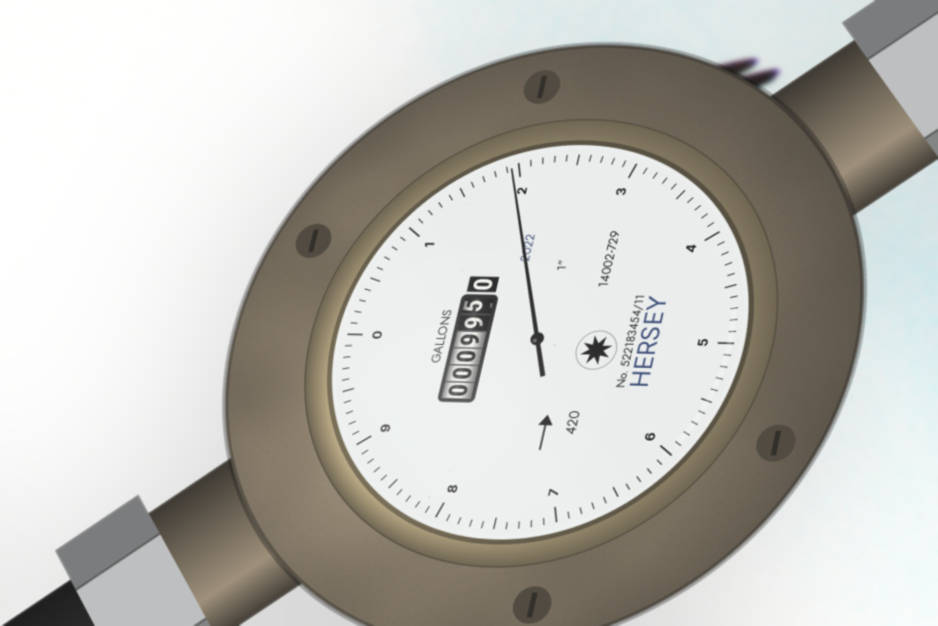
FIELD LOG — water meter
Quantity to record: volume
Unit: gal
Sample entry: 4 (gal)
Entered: 9951.9 (gal)
